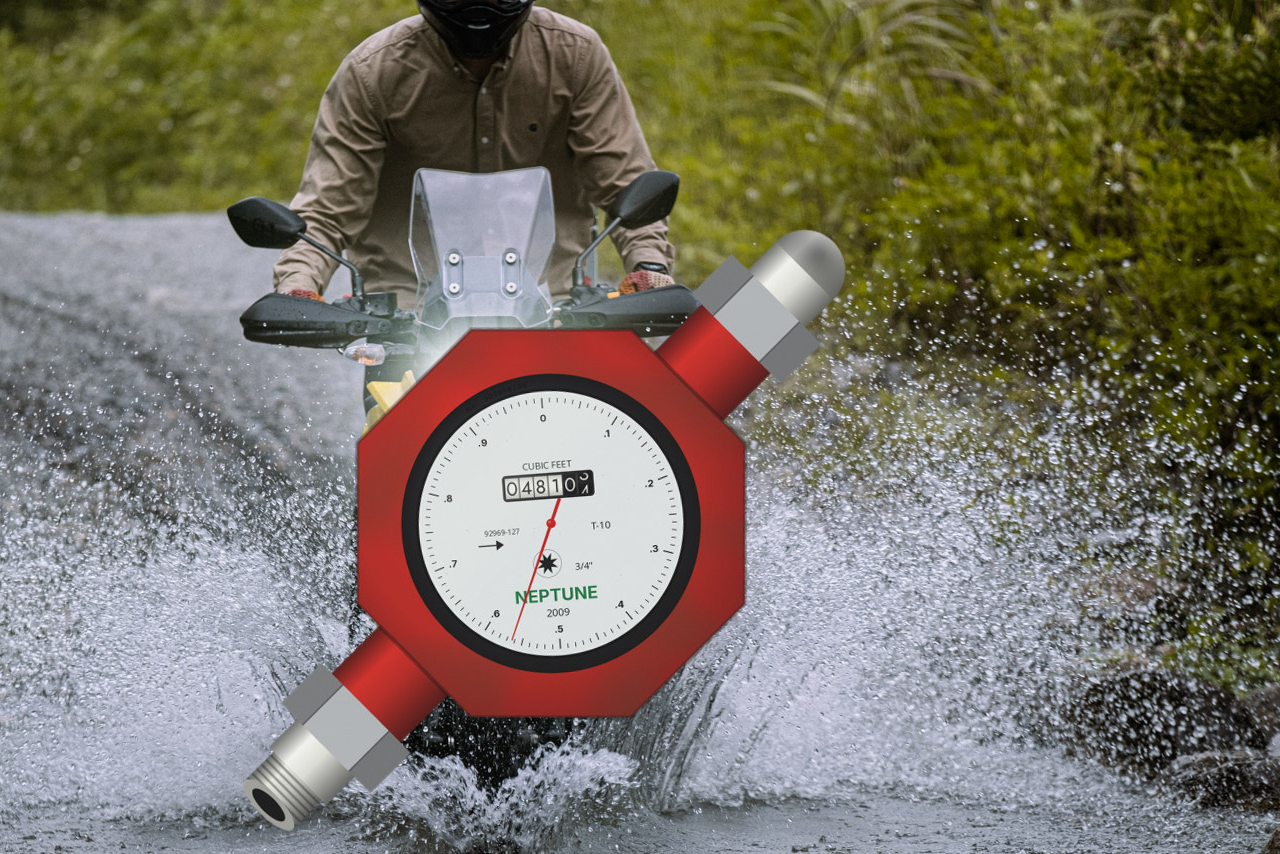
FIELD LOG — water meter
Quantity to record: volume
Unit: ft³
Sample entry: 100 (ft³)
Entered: 48103.56 (ft³)
